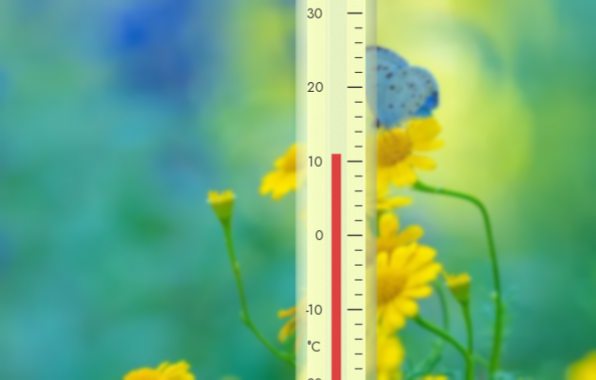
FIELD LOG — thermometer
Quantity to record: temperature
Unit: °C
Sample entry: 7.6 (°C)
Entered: 11 (°C)
